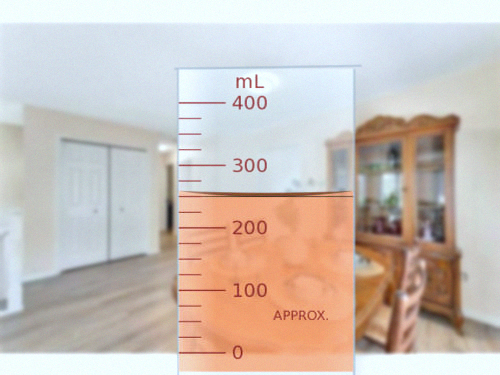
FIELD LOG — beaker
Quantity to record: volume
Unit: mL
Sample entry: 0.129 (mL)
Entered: 250 (mL)
